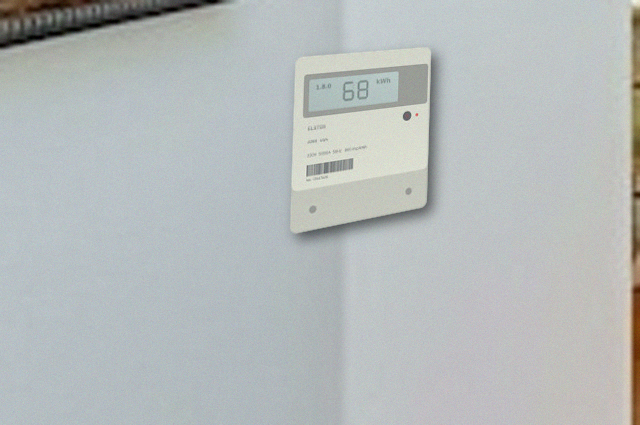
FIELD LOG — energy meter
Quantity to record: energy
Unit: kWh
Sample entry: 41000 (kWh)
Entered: 68 (kWh)
